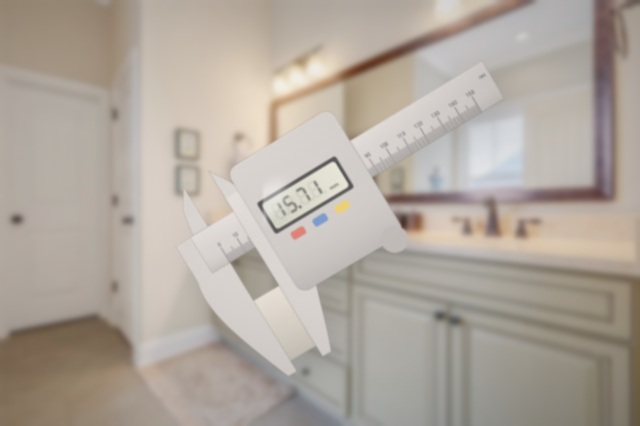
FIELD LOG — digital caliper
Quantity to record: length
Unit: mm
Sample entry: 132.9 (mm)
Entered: 15.71 (mm)
